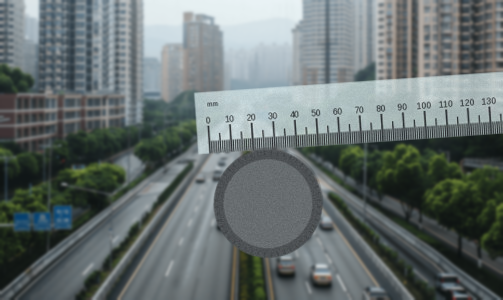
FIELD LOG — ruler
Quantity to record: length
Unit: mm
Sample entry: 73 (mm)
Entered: 50 (mm)
